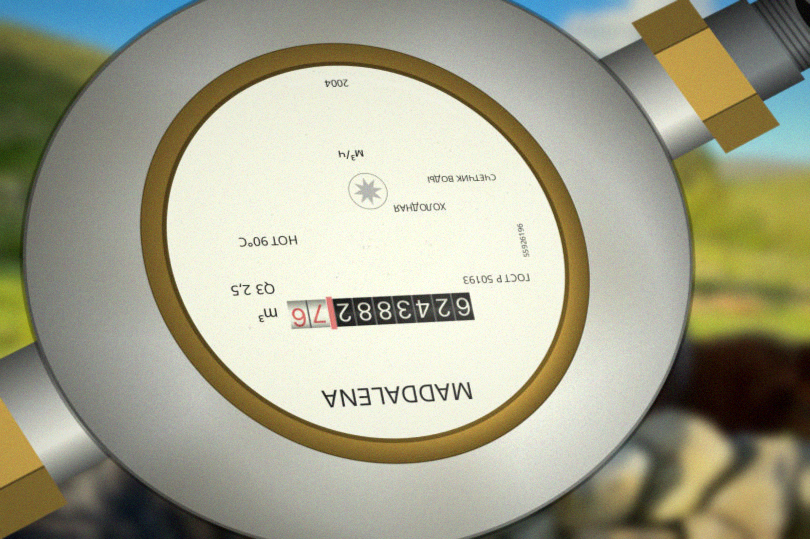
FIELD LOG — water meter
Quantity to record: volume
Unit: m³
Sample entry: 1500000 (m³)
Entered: 6243882.76 (m³)
